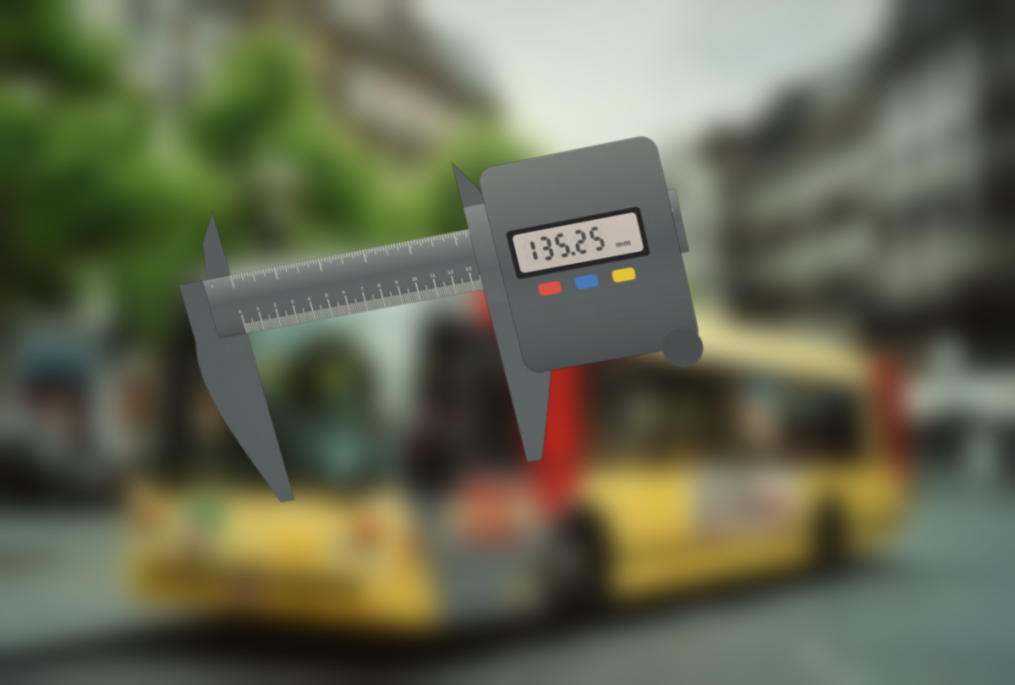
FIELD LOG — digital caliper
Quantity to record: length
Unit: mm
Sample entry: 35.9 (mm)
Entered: 135.25 (mm)
